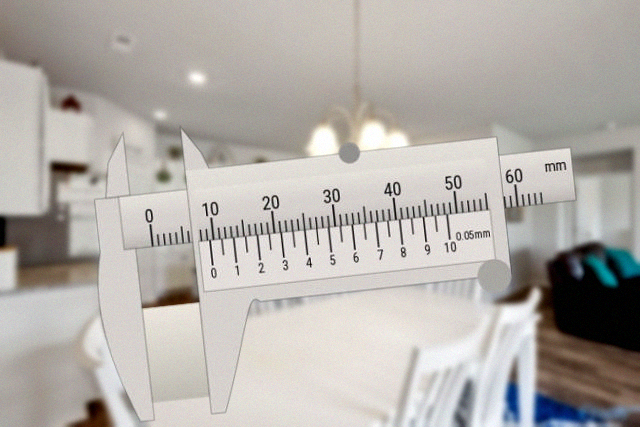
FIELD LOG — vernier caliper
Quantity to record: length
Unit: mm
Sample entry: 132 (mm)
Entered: 9.4 (mm)
